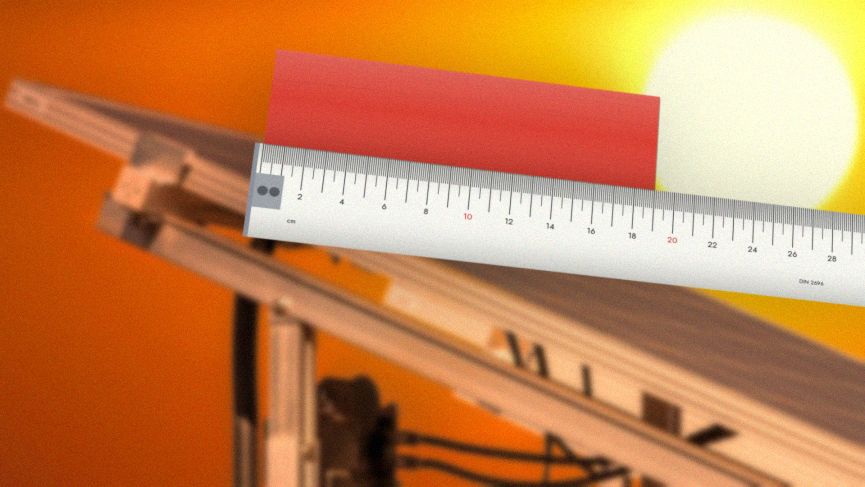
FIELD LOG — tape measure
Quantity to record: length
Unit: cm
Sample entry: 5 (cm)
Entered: 19 (cm)
